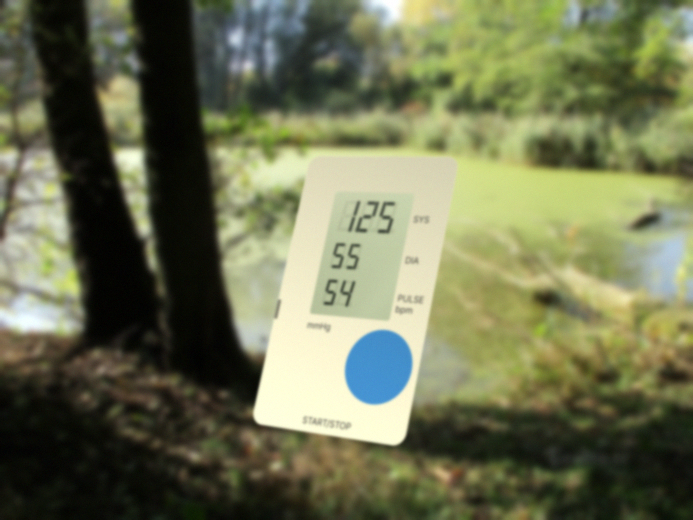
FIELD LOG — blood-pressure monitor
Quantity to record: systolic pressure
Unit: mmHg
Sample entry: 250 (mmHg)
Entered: 125 (mmHg)
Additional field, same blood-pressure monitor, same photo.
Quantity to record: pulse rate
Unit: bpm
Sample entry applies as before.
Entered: 54 (bpm)
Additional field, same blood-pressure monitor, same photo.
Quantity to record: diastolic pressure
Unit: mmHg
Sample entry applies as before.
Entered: 55 (mmHg)
